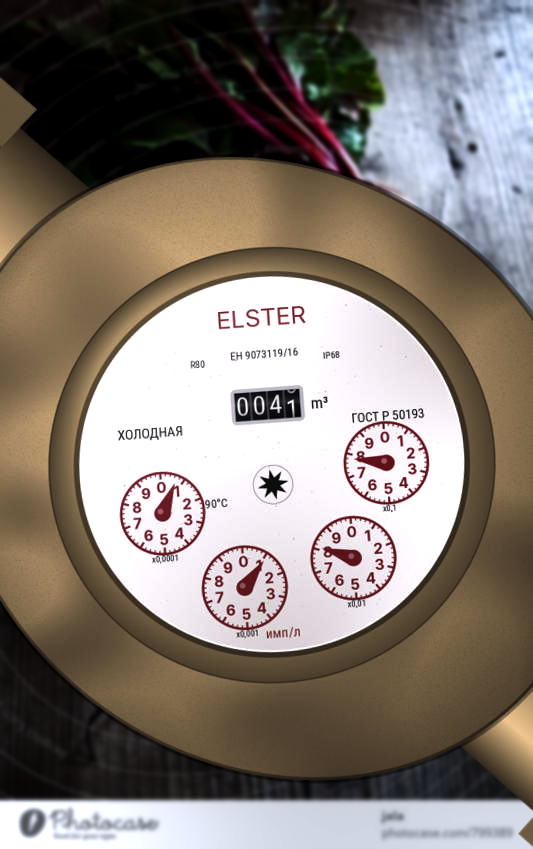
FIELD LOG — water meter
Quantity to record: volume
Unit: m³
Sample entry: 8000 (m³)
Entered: 40.7810 (m³)
